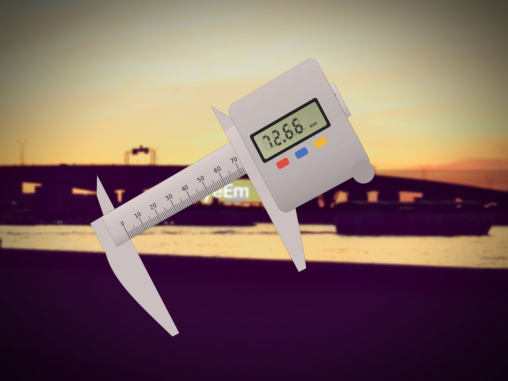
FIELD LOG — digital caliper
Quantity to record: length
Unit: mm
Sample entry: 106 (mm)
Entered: 72.66 (mm)
